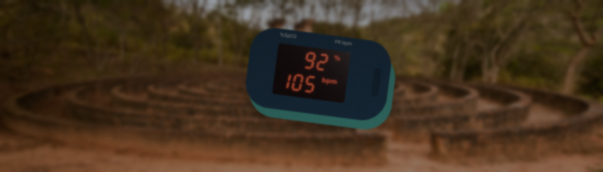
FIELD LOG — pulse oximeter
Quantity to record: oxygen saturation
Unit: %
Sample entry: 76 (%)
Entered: 92 (%)
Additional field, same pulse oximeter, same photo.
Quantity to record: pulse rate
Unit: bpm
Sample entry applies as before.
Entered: 105 (bpm)
